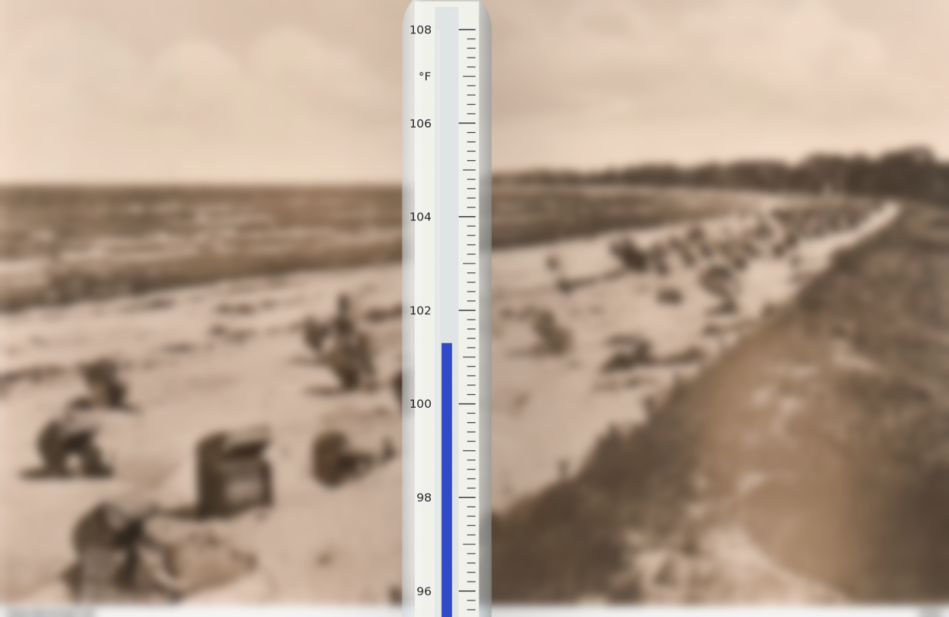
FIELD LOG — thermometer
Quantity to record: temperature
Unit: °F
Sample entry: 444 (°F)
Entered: 101.3 (°F)
